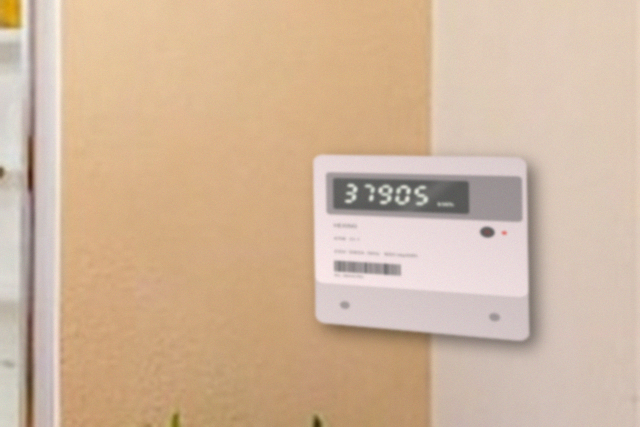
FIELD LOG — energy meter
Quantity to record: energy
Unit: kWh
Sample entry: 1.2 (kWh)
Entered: 37905 (kWh)
